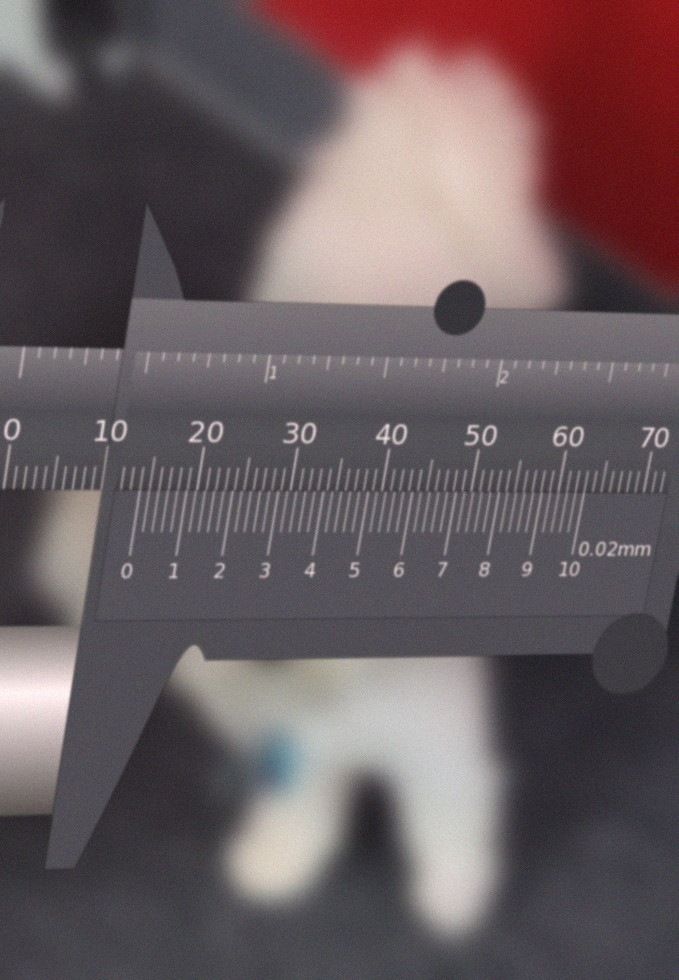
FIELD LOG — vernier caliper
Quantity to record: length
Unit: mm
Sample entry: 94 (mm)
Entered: 14.0 (mm)
